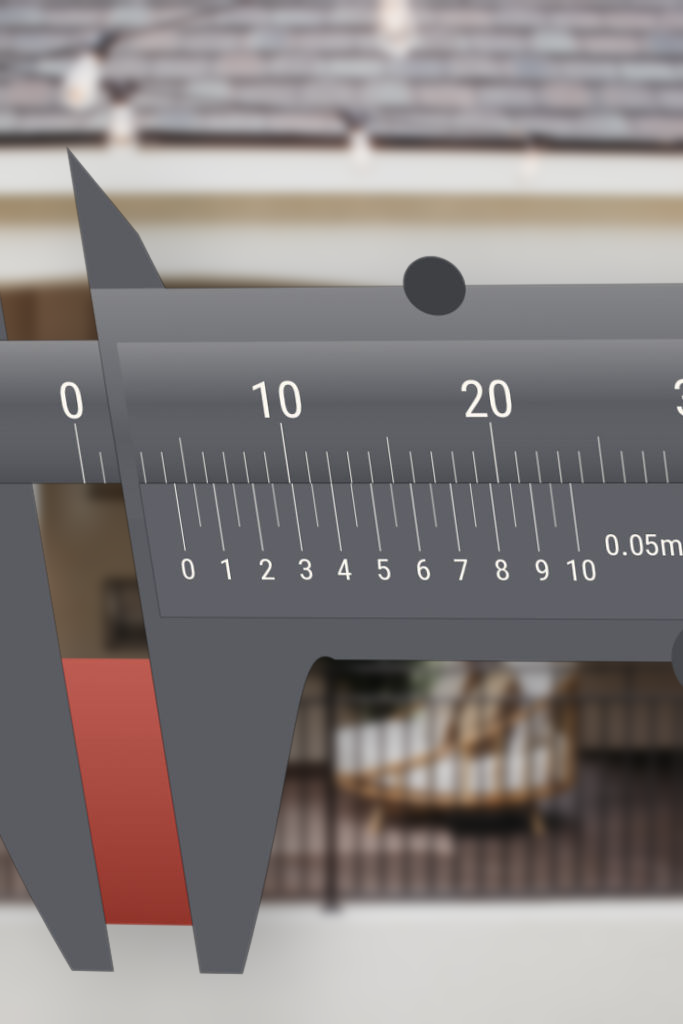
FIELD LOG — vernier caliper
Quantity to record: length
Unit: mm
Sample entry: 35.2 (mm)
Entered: 4.4 (mm)
